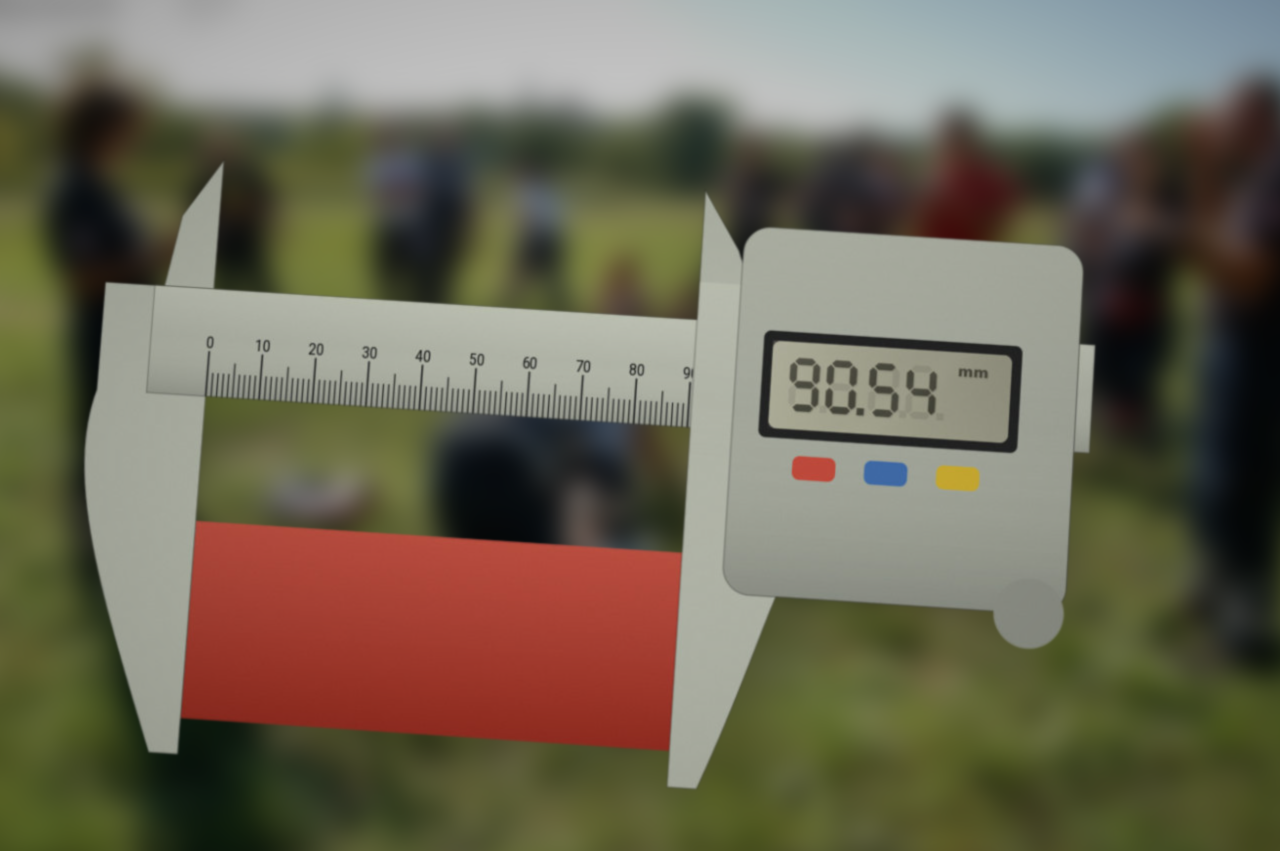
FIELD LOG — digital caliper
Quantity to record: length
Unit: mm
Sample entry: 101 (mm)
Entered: 90.54 (mm)
